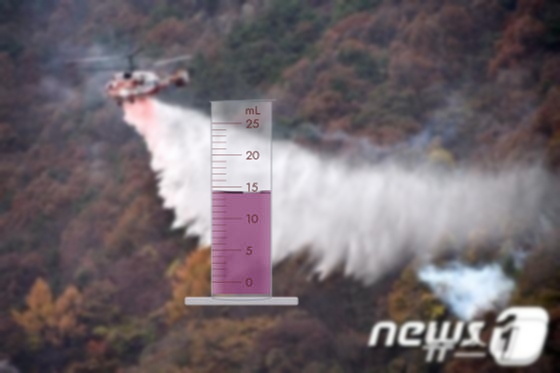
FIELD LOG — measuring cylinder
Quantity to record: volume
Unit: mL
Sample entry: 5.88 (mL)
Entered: 14 (mL)
